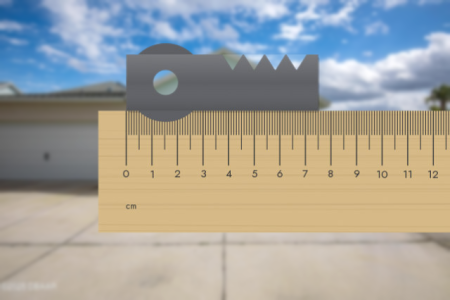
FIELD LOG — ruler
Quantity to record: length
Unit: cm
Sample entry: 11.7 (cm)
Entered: 7.5 (cm)
